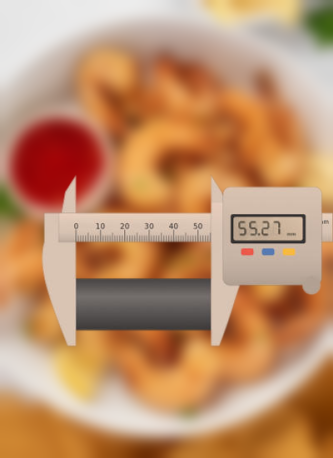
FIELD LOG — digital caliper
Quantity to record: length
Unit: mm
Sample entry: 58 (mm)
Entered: 55.27 (mm)
